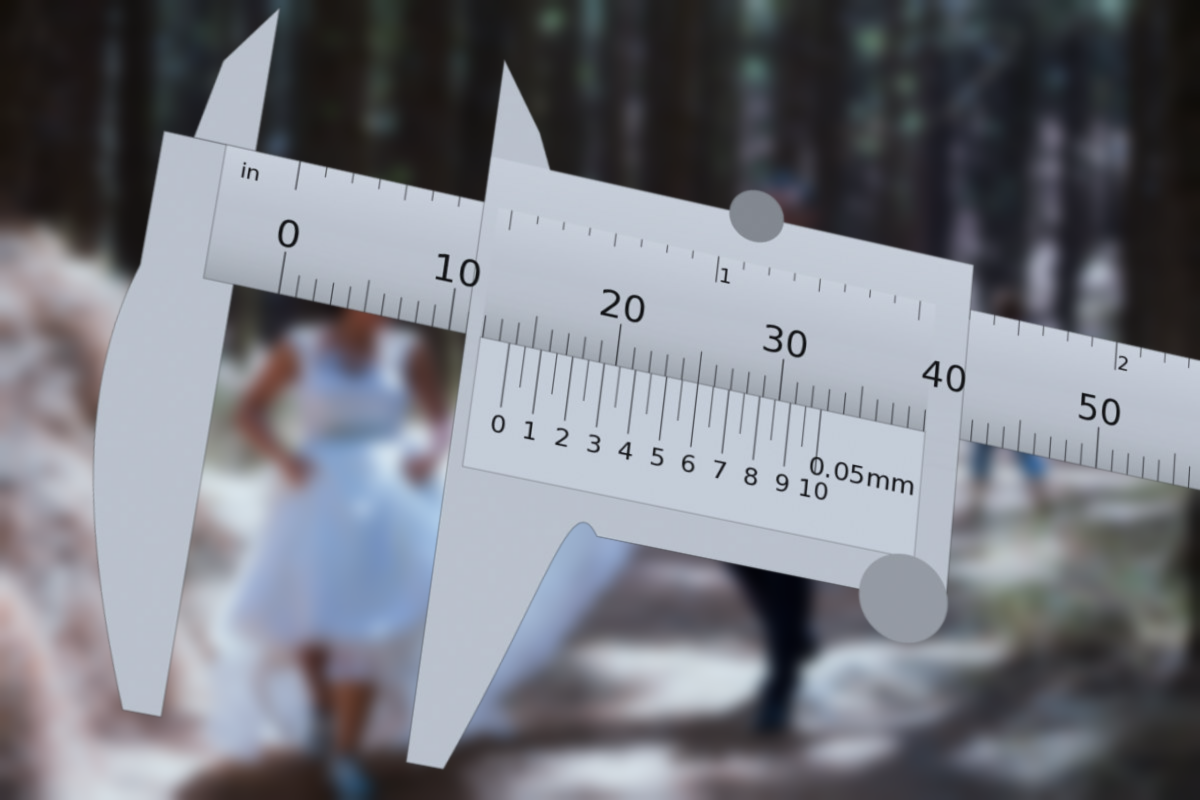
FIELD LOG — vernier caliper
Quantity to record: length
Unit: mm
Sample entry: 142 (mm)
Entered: 13.6 (mm)
